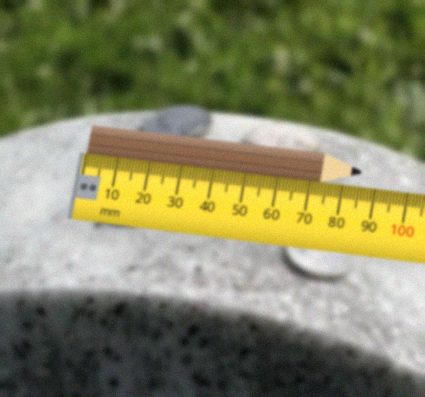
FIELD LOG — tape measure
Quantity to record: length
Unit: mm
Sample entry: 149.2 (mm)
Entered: 85 (mm)
